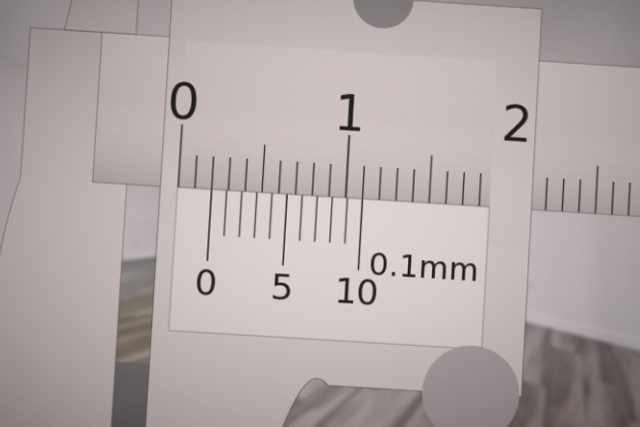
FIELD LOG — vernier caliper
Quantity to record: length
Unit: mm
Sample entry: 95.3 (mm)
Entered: 2.0 (mm)
